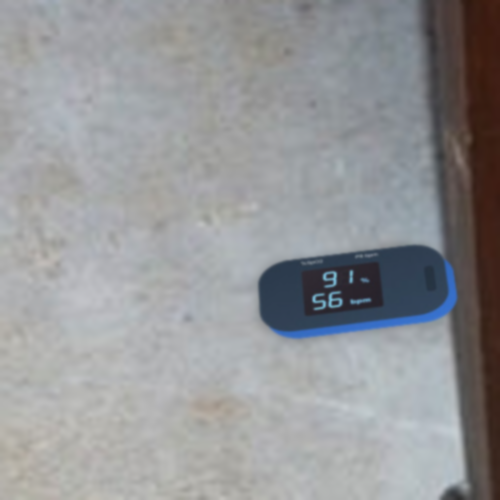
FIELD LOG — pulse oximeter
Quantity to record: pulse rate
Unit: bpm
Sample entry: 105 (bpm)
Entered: 56 (bpm)
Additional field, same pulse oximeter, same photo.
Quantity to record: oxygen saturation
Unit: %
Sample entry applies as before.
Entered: 91 (%)
